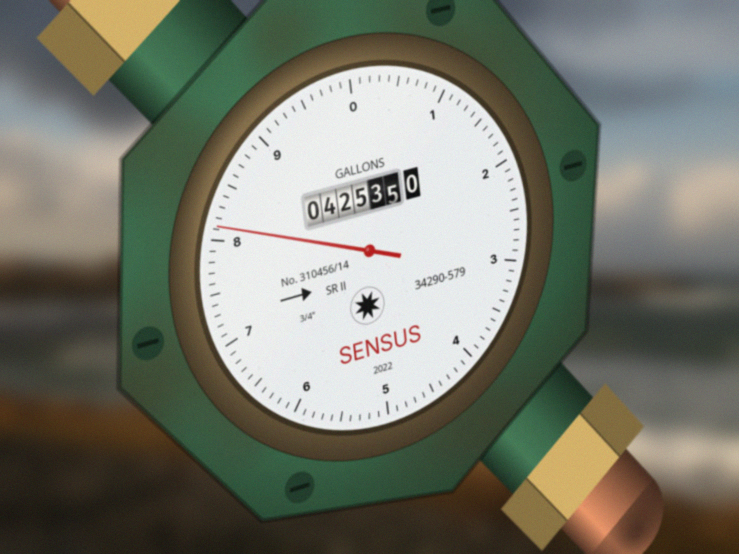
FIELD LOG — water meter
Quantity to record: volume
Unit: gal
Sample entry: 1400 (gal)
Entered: 425348.1 (gal)
